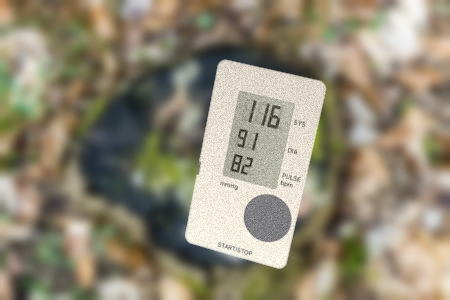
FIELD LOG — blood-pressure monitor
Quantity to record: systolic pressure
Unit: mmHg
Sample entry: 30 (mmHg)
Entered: 116 (mmHg)
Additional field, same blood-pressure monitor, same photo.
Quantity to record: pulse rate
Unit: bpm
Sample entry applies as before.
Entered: 82 (bpm)
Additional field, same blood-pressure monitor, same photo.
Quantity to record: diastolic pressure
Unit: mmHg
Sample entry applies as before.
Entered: 91 (mmHg)
